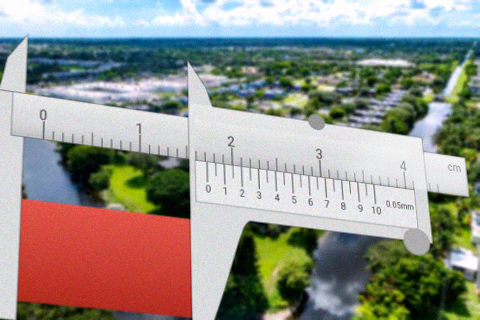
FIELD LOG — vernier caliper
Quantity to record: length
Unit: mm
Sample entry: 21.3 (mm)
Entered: 17.2 (mm)
